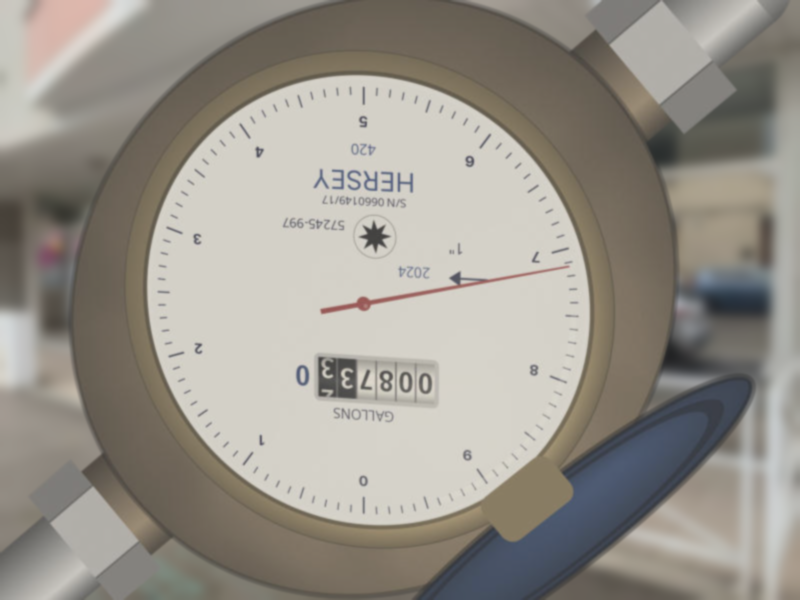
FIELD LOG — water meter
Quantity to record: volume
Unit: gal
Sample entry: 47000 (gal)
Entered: 87327.1 (gal)
